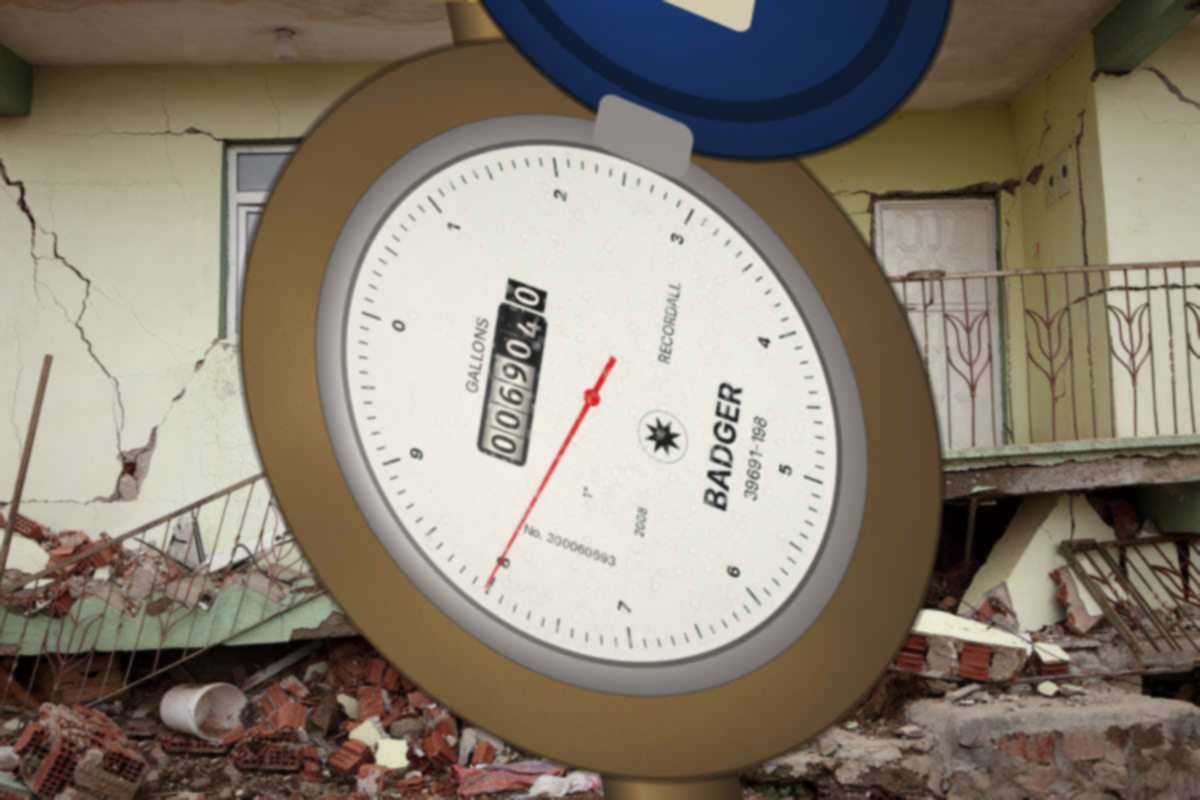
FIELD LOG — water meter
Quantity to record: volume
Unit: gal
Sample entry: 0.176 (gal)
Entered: 69038.0 (gal)
